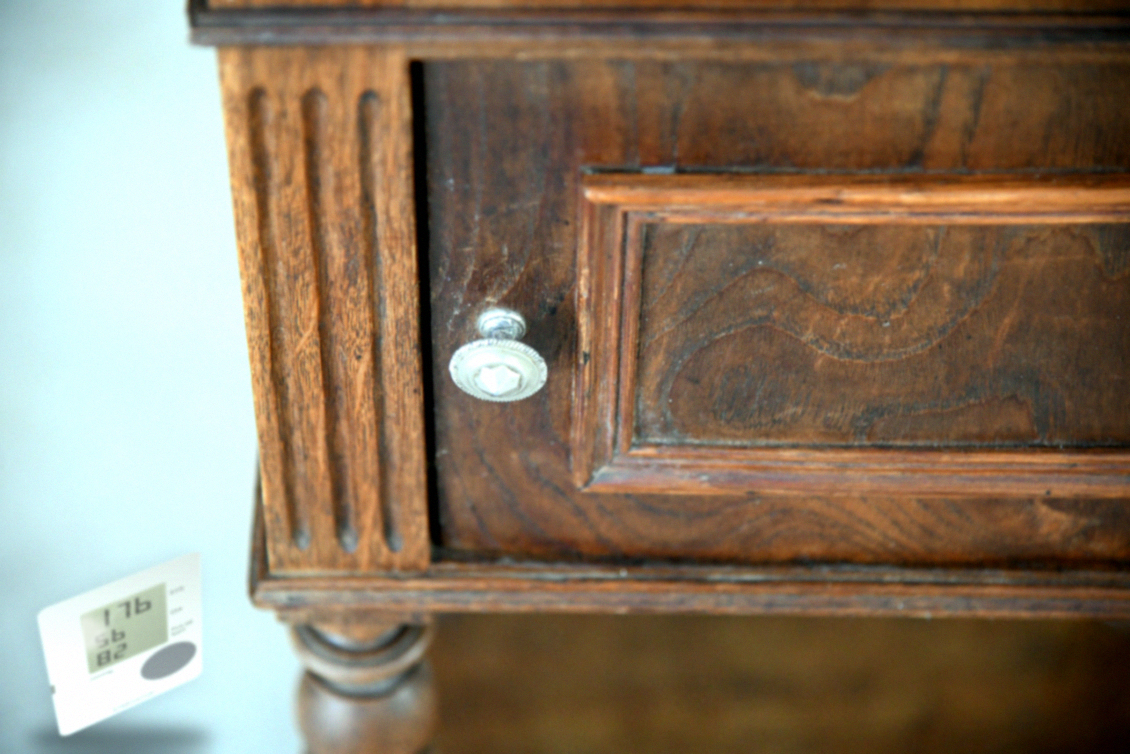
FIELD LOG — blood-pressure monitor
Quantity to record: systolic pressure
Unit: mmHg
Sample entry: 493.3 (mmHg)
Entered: 176 (mmHg)
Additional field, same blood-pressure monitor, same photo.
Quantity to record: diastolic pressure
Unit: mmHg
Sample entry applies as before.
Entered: 56 (mmHg)
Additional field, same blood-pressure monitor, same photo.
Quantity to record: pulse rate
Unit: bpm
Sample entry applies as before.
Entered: 82 (bpm)
